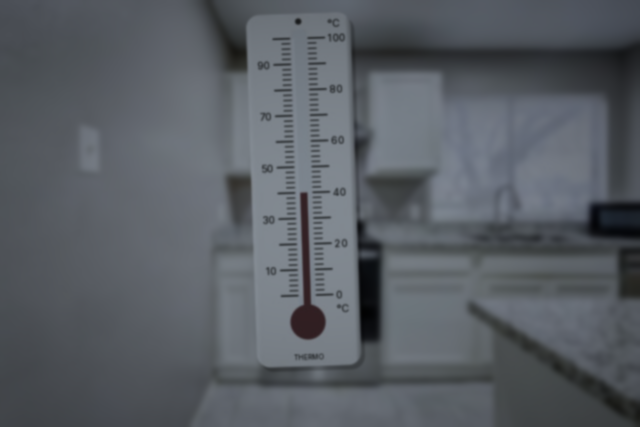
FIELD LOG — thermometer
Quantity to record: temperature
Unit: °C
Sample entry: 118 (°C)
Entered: 40 (°C)
